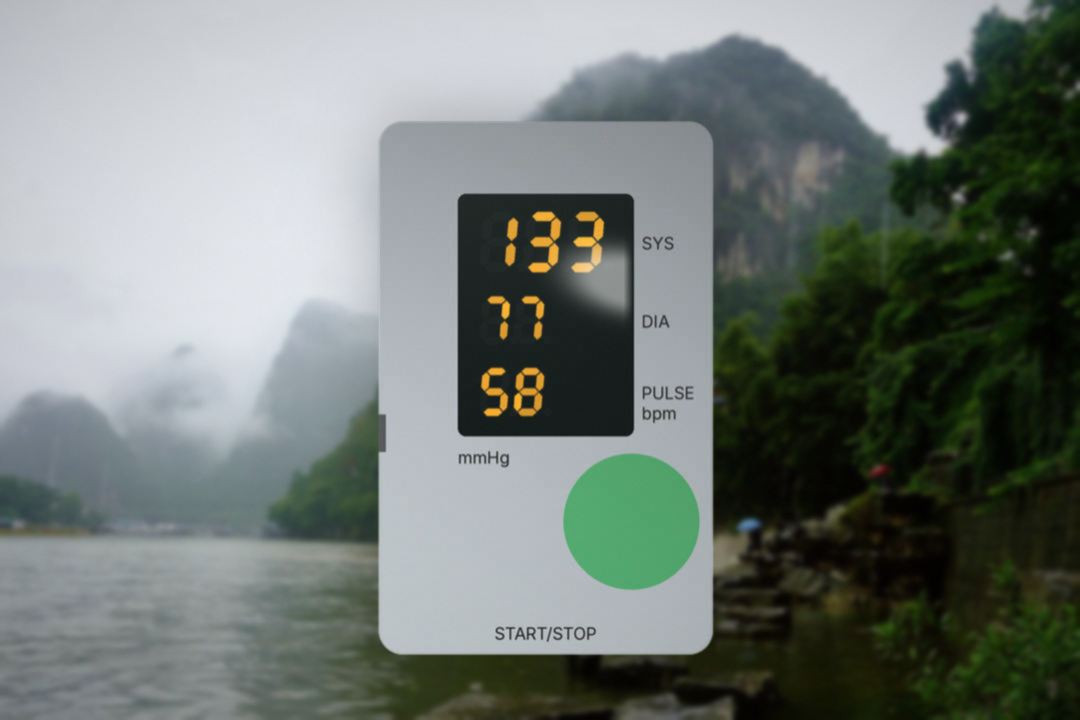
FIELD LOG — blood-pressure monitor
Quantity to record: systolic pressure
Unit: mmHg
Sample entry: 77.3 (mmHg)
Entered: 133 (mmHg)
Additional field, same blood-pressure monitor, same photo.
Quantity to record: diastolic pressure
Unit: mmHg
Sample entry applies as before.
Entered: 77 (mmHg)
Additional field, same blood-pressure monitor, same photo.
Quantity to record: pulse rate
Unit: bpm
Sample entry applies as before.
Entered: 58 (bpm)
